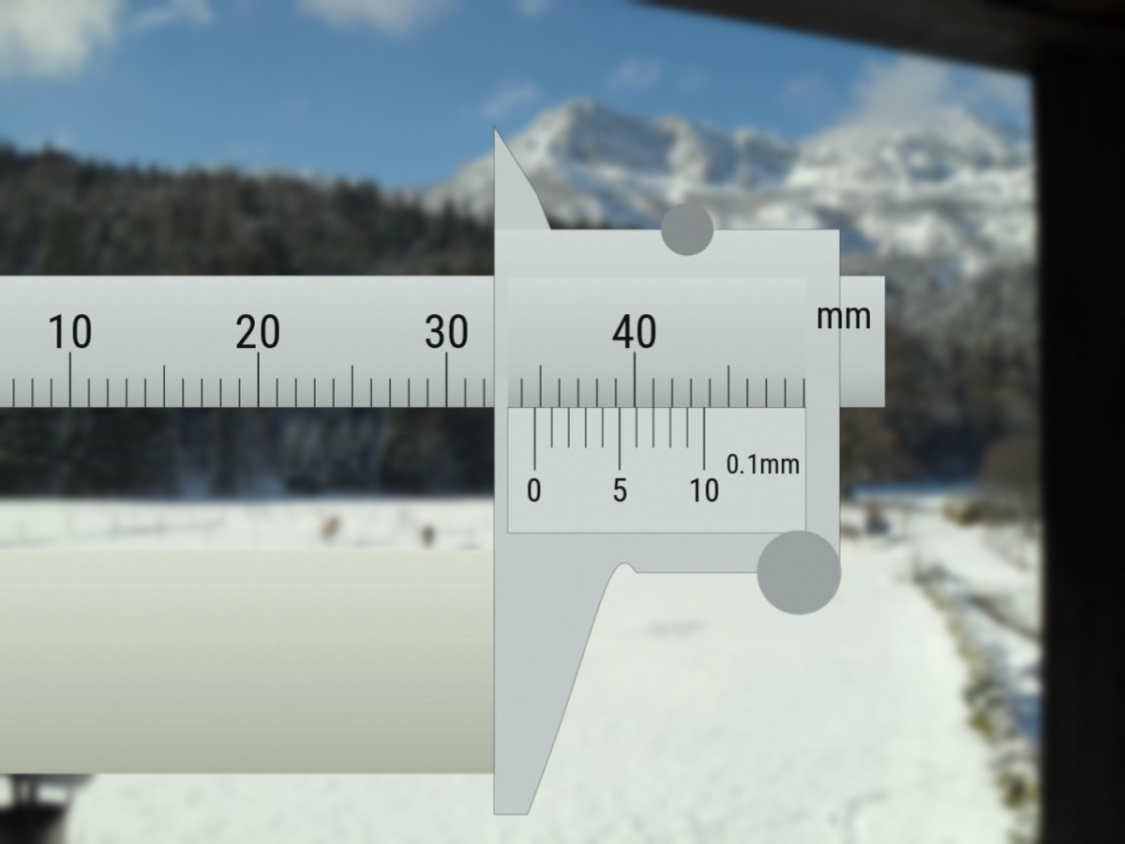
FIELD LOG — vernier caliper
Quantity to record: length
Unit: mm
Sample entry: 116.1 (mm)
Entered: 34.7 (mm)
